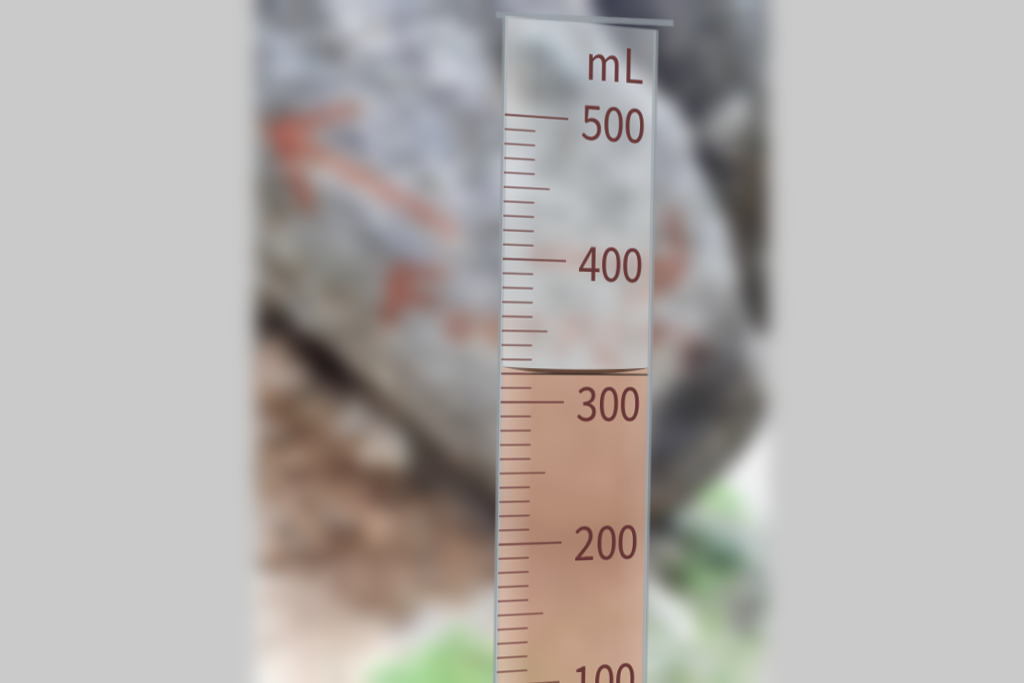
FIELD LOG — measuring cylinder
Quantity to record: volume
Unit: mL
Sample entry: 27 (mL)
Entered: 320 (mL)
